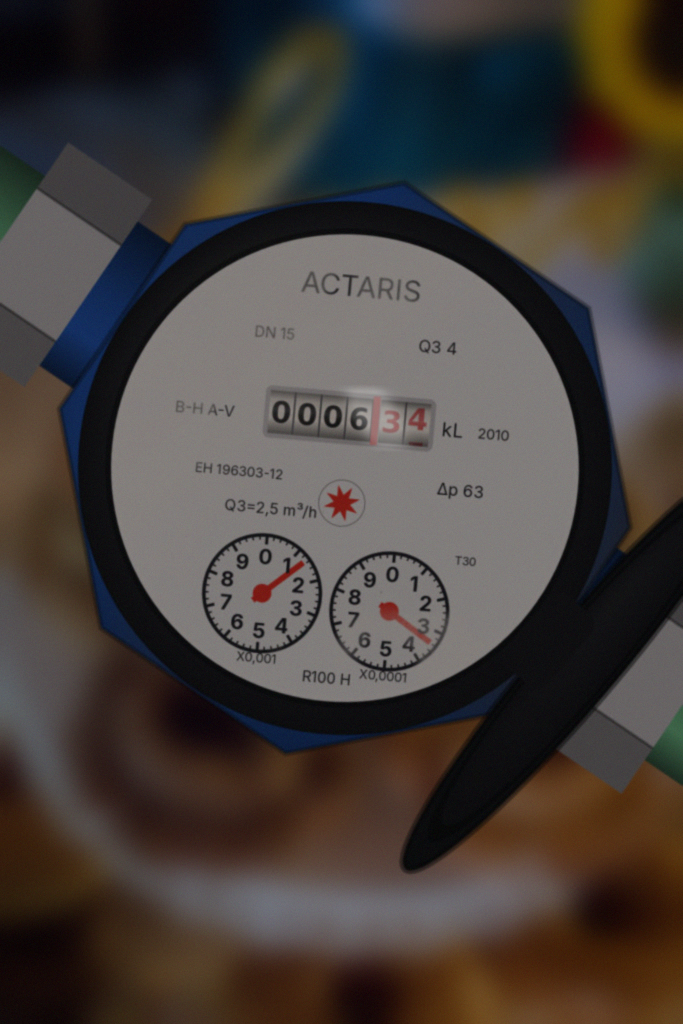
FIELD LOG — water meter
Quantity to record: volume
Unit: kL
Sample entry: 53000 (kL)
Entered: 6.3413 (kL)
